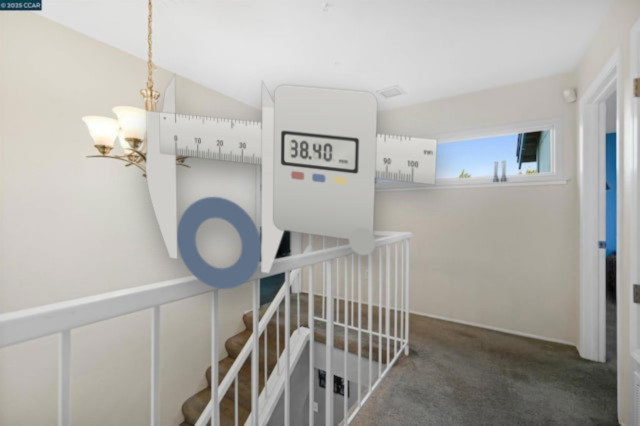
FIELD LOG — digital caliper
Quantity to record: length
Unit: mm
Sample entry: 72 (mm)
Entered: 38.40 (mm)
